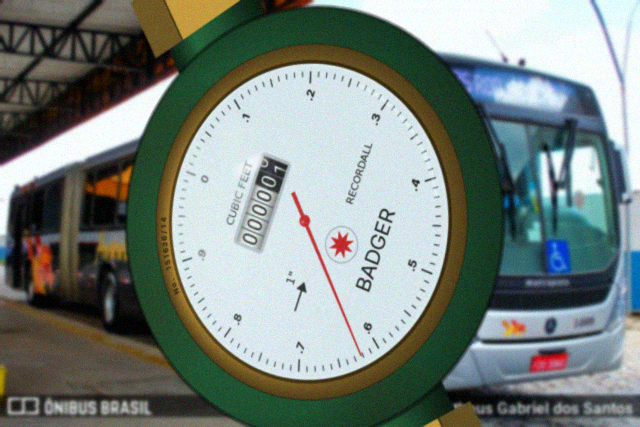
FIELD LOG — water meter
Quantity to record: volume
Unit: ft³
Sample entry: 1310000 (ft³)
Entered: 0.62 (ft³)
